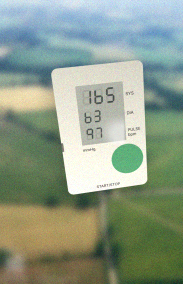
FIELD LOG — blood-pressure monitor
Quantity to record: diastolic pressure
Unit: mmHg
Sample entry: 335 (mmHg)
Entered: 63 (mmHg)
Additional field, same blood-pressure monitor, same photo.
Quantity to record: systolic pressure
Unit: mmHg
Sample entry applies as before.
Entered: 165 (mmHg)
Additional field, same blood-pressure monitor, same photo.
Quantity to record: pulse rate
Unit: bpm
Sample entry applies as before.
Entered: 97 (bpm)
